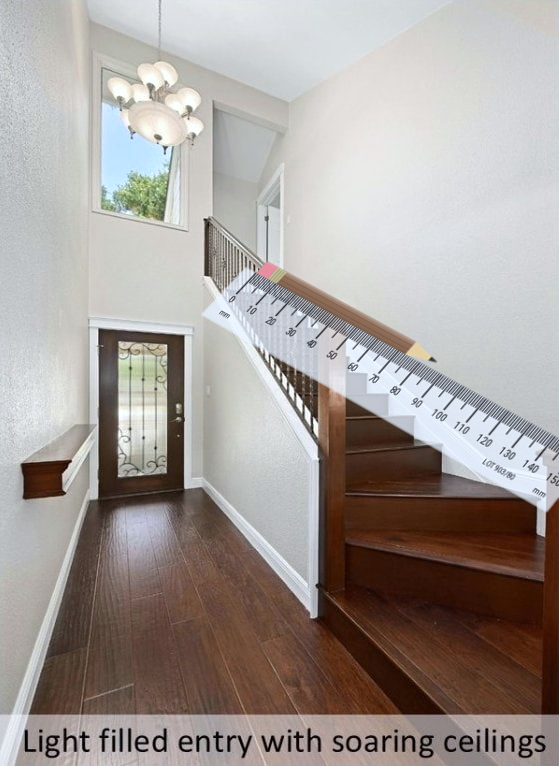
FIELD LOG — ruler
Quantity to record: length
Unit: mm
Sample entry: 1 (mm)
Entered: 85 (mm)
